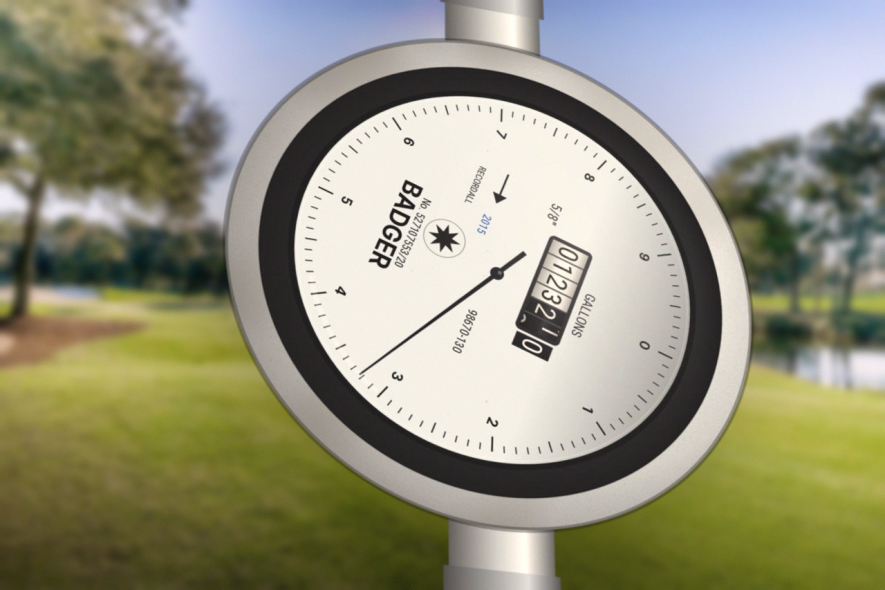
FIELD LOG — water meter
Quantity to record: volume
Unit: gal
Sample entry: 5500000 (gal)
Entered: 123213.2 (gal)
